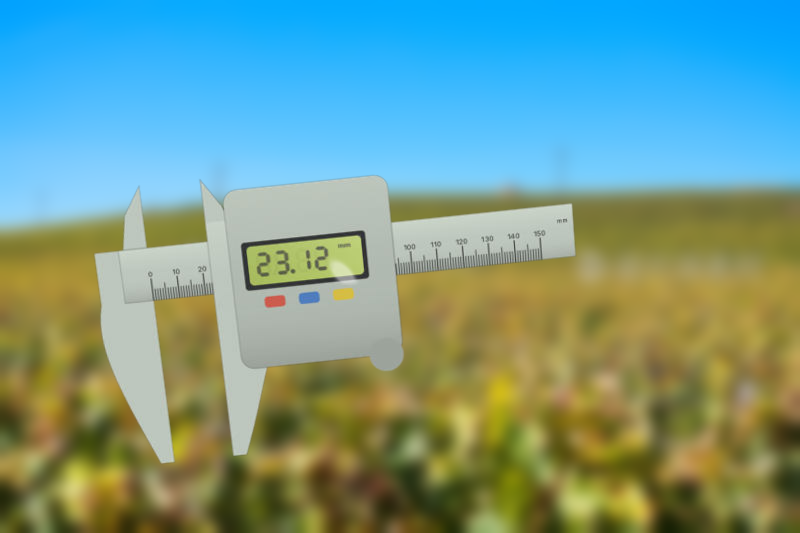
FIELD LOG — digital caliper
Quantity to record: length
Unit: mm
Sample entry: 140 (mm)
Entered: 23.12 (mm)
